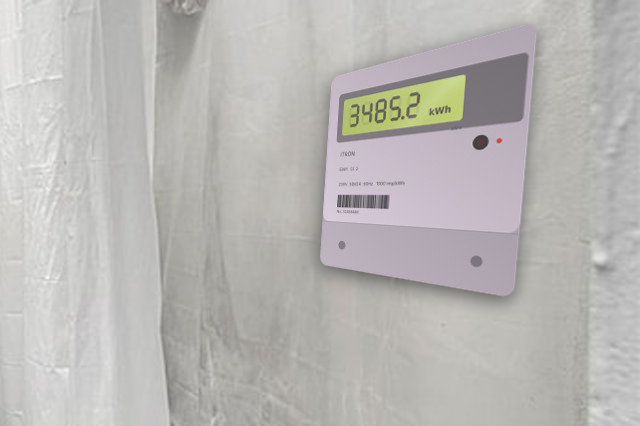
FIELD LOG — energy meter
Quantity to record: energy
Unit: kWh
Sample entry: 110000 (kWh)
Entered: 3485.2 (kWh)
